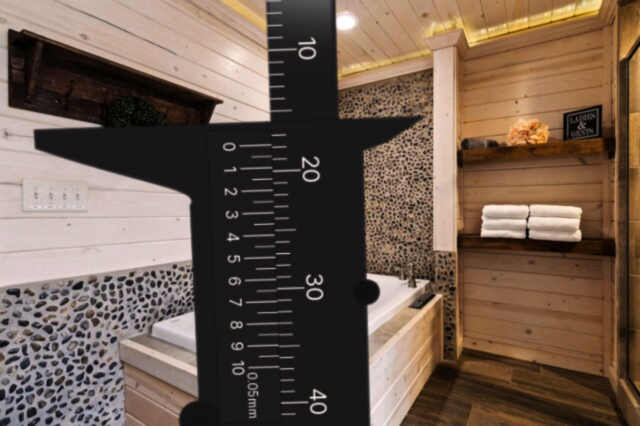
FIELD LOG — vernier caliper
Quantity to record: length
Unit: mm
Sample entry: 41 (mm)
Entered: 17.8 (mm)
